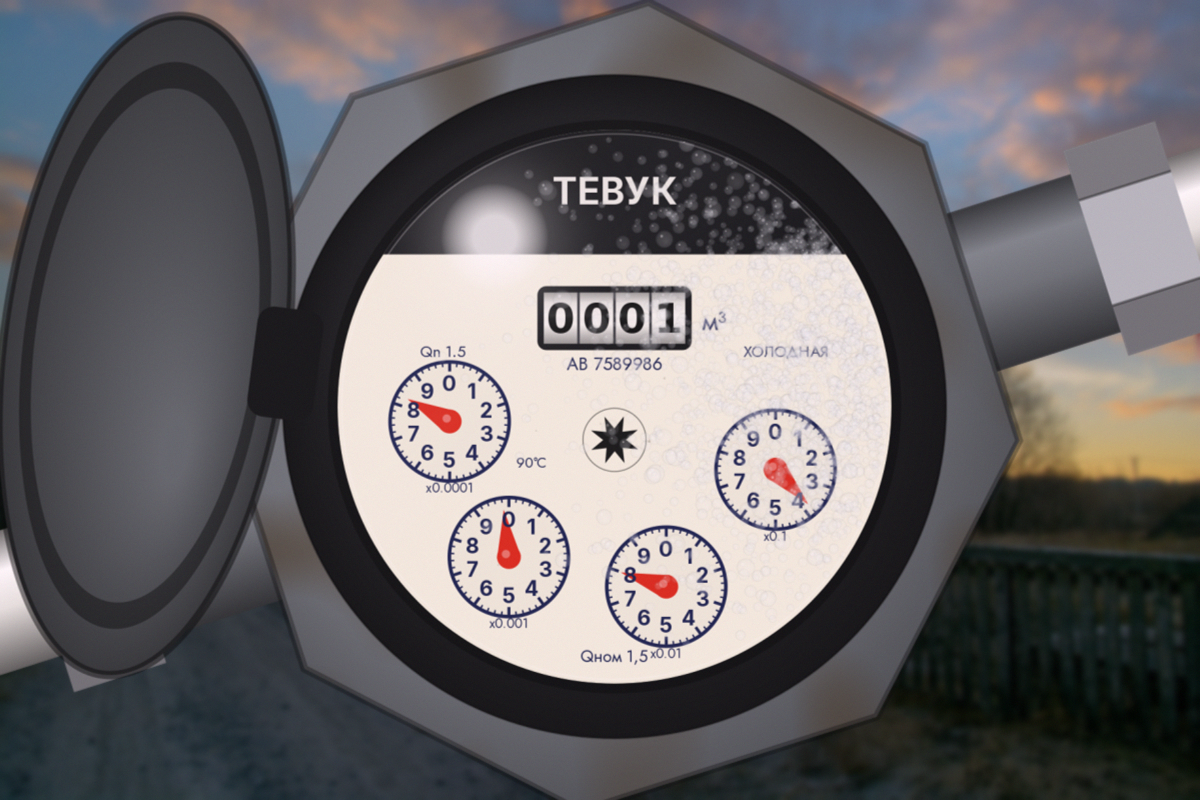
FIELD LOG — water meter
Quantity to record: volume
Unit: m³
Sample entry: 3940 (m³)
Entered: 1.3798 (m³)
